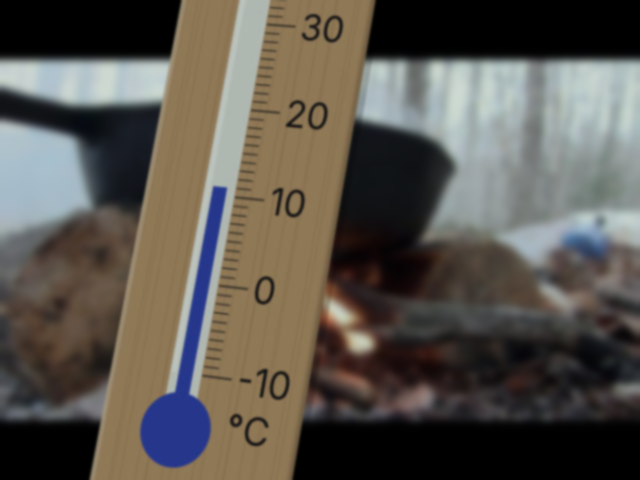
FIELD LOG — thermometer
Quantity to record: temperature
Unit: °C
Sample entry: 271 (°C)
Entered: 11 (°C)
